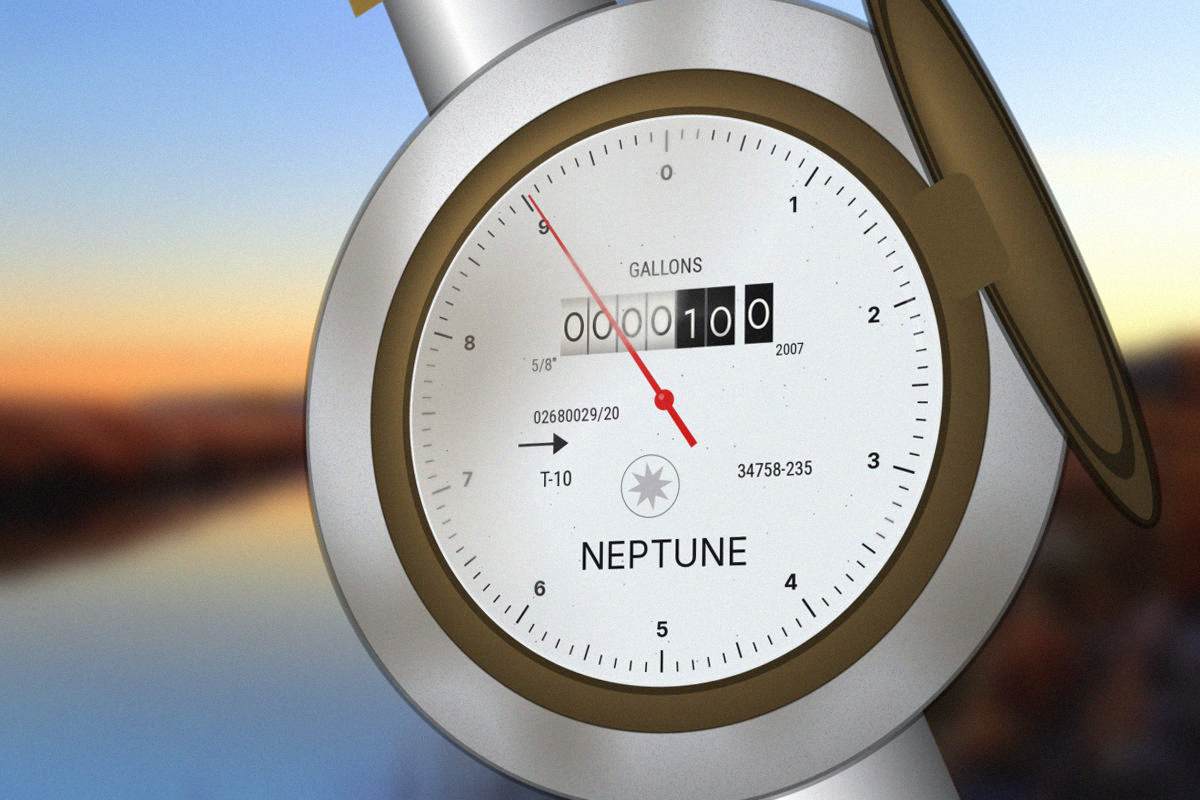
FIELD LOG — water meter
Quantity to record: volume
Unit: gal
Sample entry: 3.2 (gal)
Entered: 99.0 (gal)
